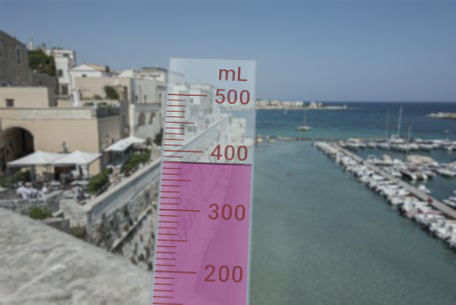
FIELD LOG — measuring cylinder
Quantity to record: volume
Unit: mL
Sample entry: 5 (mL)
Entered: 380 (mL)
